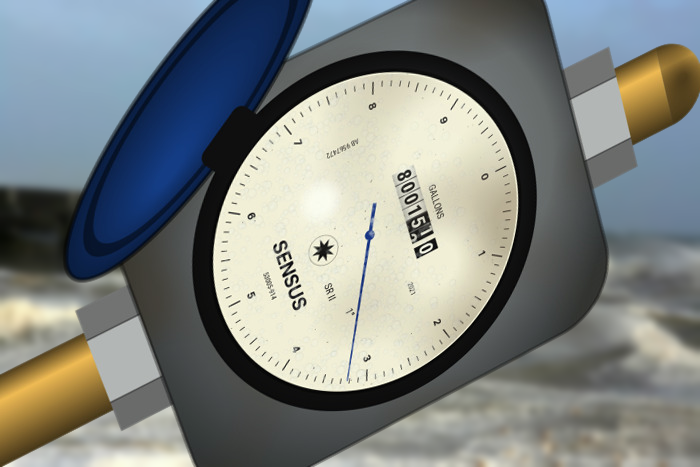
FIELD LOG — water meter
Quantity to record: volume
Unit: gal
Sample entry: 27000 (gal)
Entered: 8001513.2 (gal)
